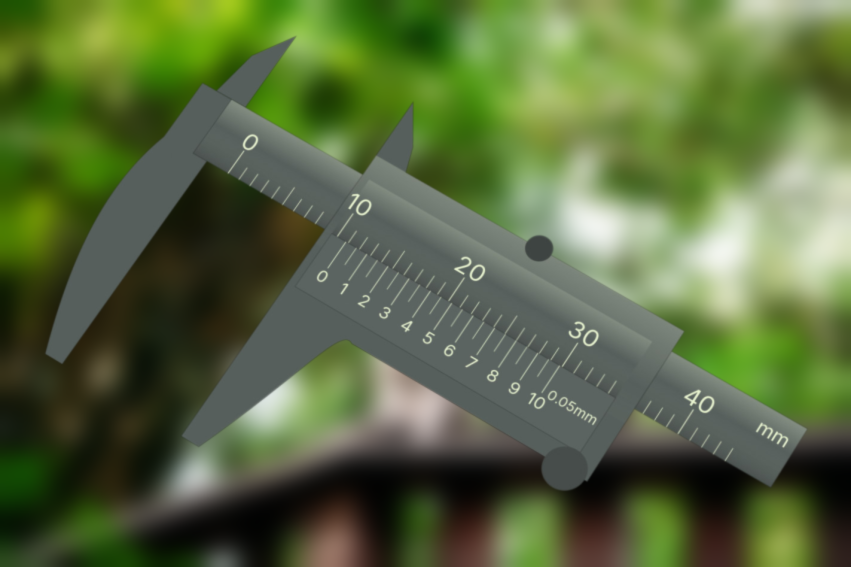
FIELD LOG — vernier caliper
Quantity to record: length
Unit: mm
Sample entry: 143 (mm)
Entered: 10.8 (mm)
